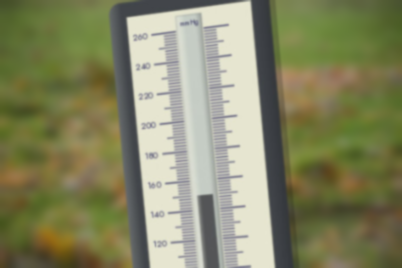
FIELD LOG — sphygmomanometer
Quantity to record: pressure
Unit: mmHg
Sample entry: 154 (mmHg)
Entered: 150 (mmHg)
